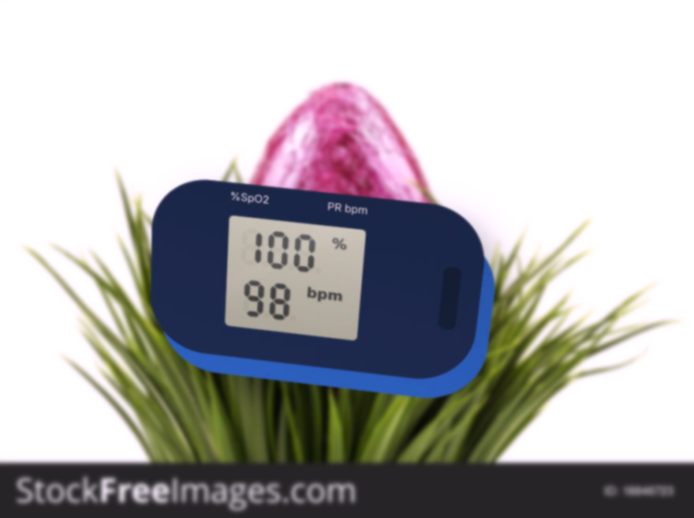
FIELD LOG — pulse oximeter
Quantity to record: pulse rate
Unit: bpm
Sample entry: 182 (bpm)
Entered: 98 (bpm)
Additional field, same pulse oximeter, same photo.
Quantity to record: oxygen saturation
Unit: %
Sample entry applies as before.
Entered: 100 (%)
